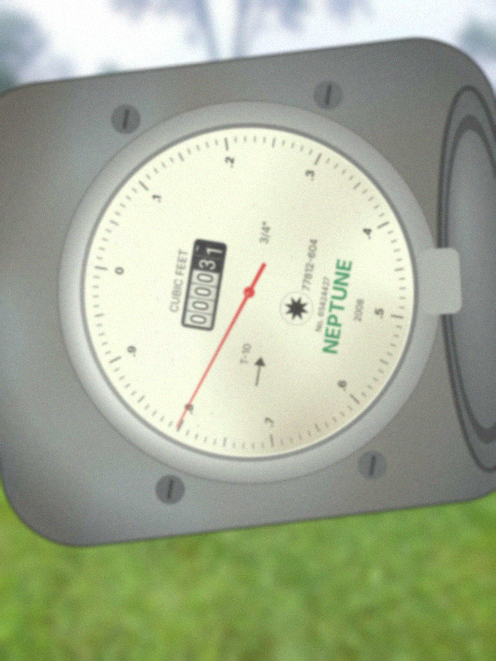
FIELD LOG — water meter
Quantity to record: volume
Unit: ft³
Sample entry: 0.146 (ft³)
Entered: 30.80 (ft³)
